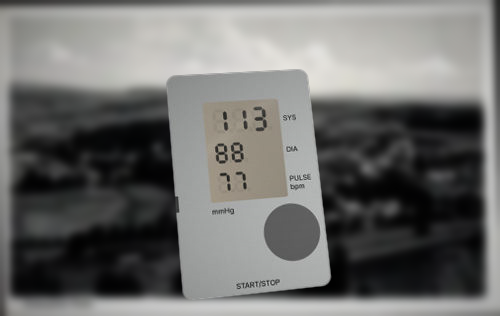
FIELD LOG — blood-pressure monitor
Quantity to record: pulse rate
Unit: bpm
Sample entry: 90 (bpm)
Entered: 77 (bpm)
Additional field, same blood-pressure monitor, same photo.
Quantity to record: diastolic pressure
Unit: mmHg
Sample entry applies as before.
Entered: 88 (mmHg)
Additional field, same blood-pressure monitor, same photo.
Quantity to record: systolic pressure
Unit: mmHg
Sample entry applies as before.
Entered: 113 (mmHg)
